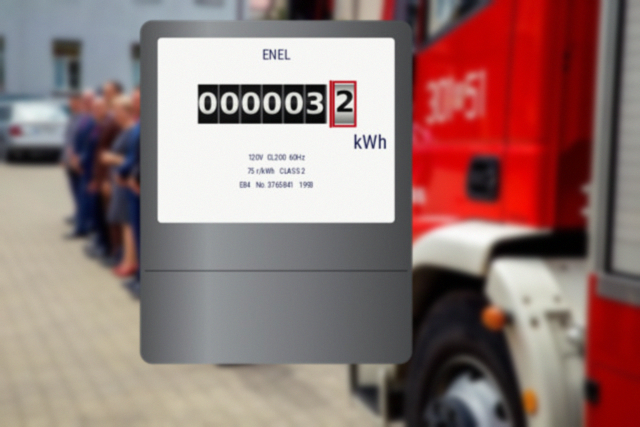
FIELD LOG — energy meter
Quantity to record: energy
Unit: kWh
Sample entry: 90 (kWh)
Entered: 3.2 (kWh)
